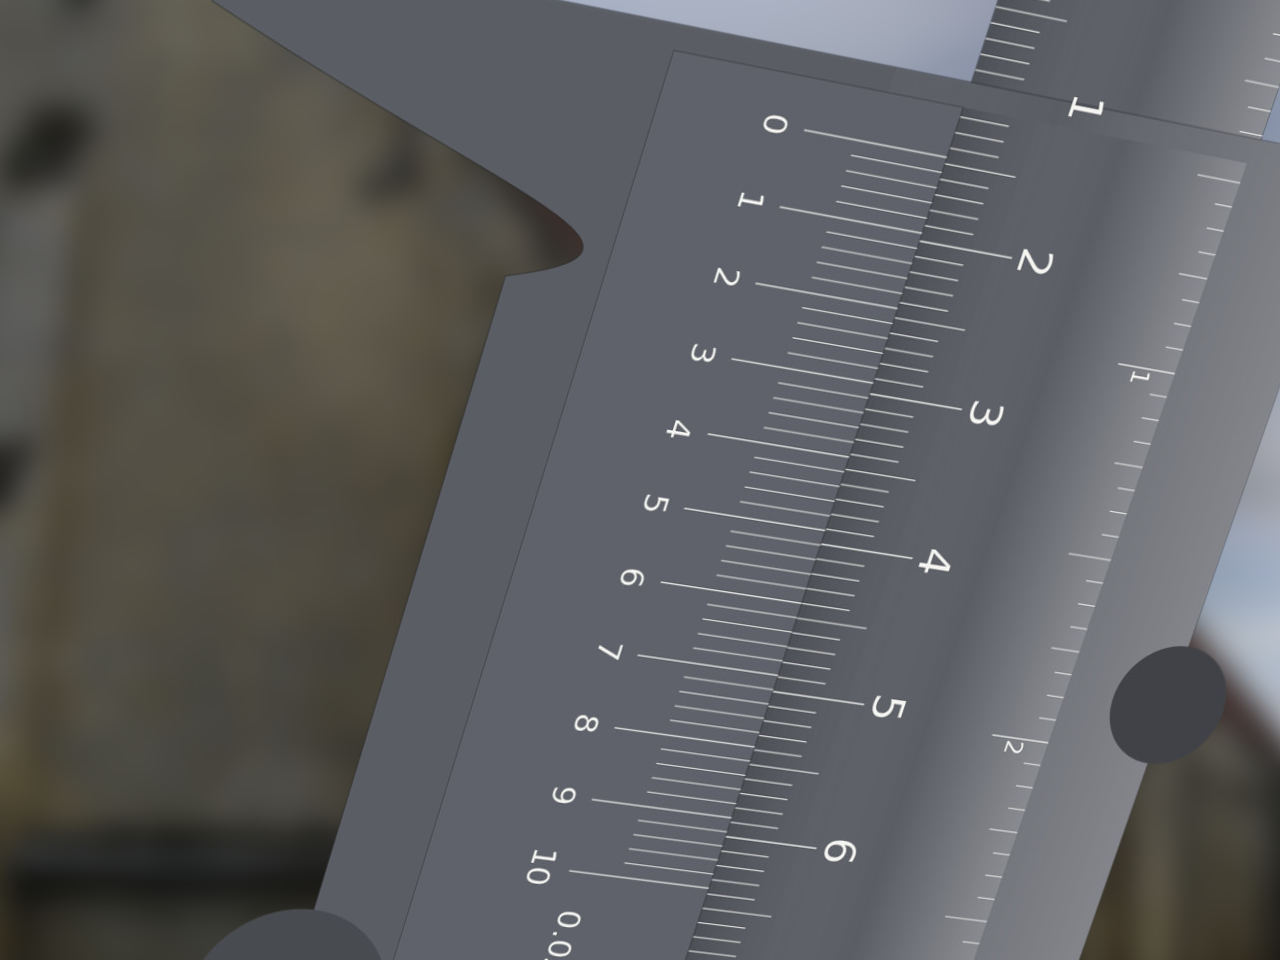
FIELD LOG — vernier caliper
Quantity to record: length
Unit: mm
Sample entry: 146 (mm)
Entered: 14.6 (mm)
